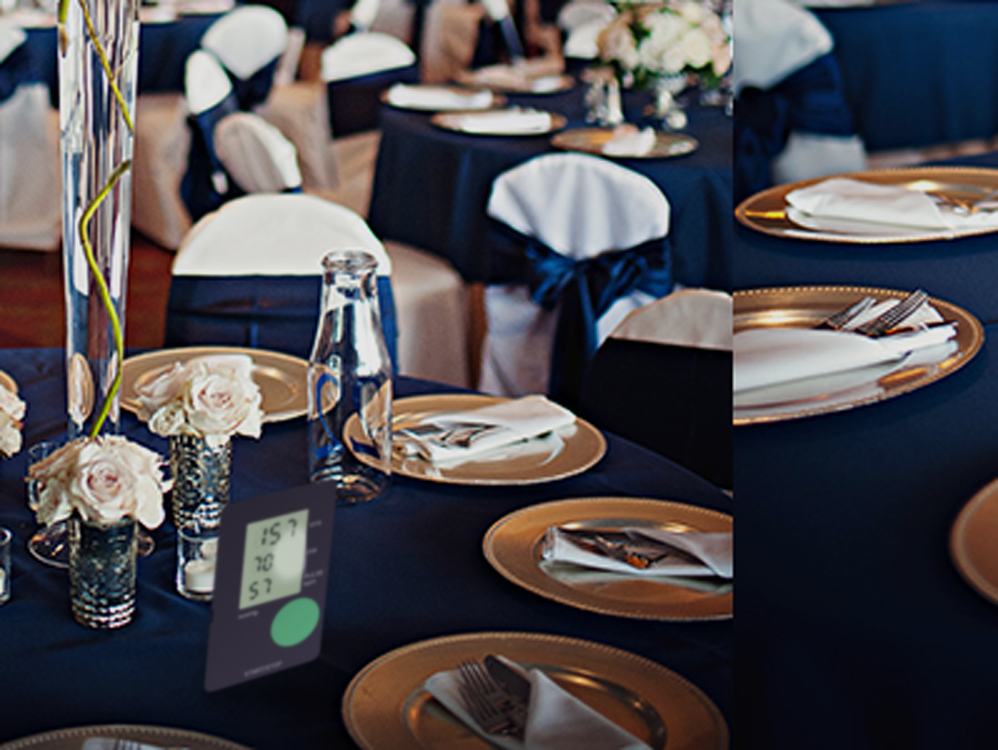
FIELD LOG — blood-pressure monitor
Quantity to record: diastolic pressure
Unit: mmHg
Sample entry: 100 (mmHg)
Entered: 70 (mmHg)
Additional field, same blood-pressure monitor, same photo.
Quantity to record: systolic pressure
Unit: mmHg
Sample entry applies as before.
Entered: 157 (mmHg)
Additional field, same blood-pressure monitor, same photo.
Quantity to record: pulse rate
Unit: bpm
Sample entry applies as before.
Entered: 57 (bpm)
